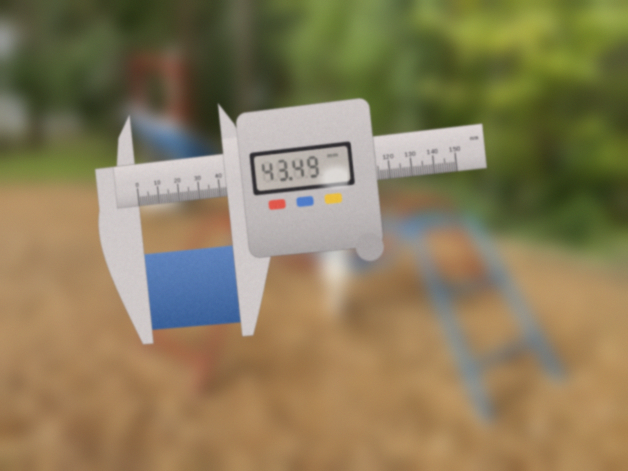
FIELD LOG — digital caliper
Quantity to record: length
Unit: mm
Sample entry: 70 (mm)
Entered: 43.49 (mm)
